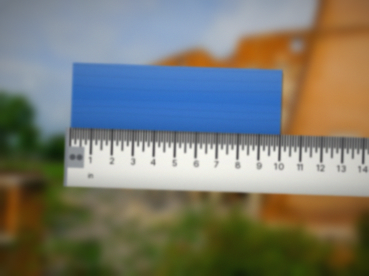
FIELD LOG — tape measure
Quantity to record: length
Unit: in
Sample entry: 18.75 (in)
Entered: 10 (in)
